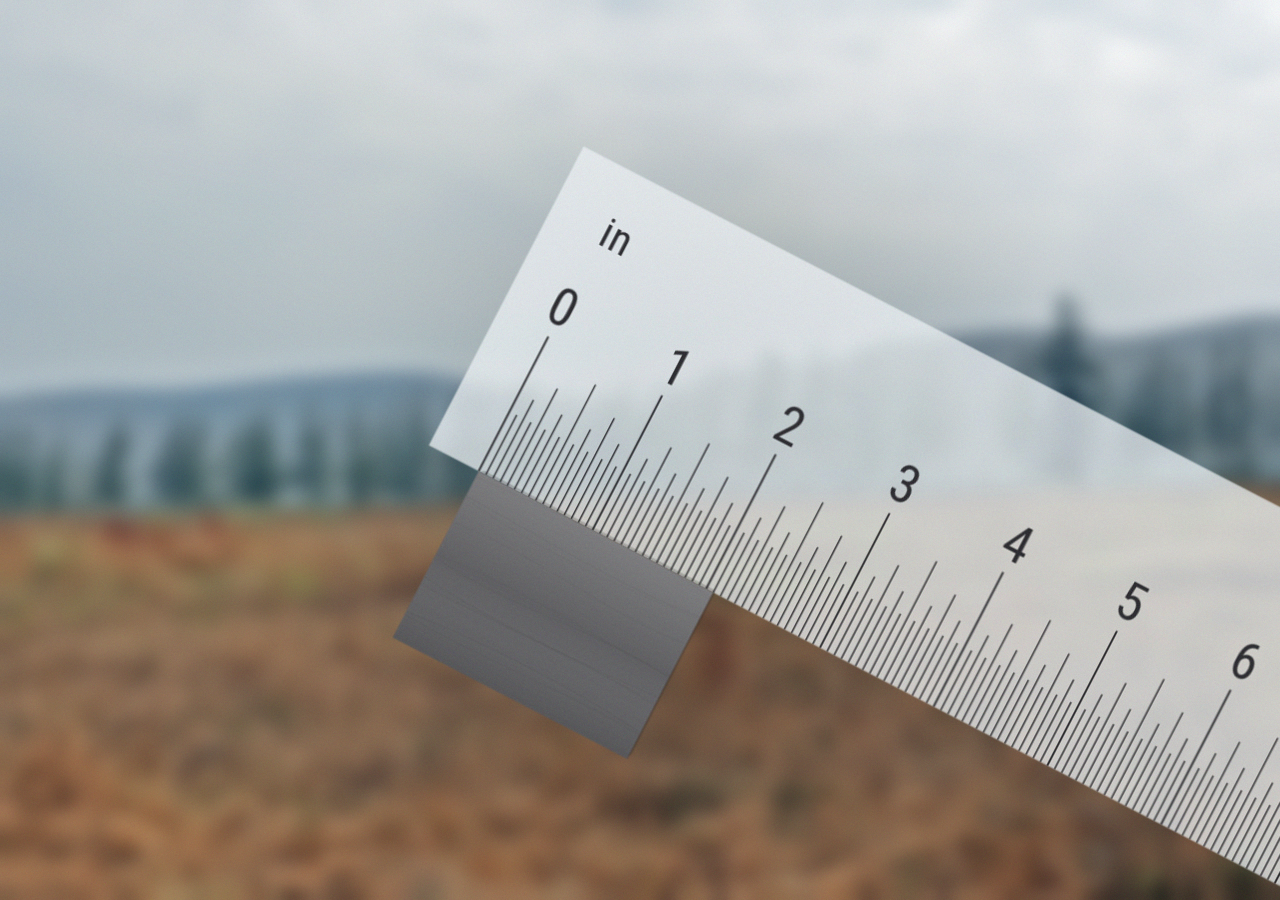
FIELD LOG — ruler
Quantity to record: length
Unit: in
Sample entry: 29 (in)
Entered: 2.0625 (in)
